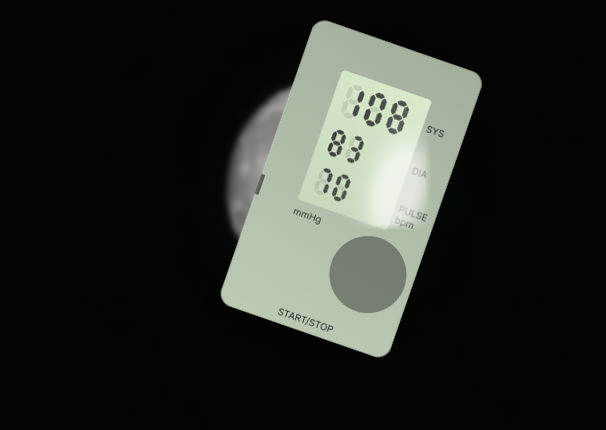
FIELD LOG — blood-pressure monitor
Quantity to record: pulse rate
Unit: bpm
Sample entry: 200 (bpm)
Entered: 70 (bpm)
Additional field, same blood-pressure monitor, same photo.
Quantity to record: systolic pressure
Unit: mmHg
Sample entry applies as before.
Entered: 108 (mmHg)
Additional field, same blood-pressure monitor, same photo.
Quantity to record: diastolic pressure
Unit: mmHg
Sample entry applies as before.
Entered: 83 (mmHg)
